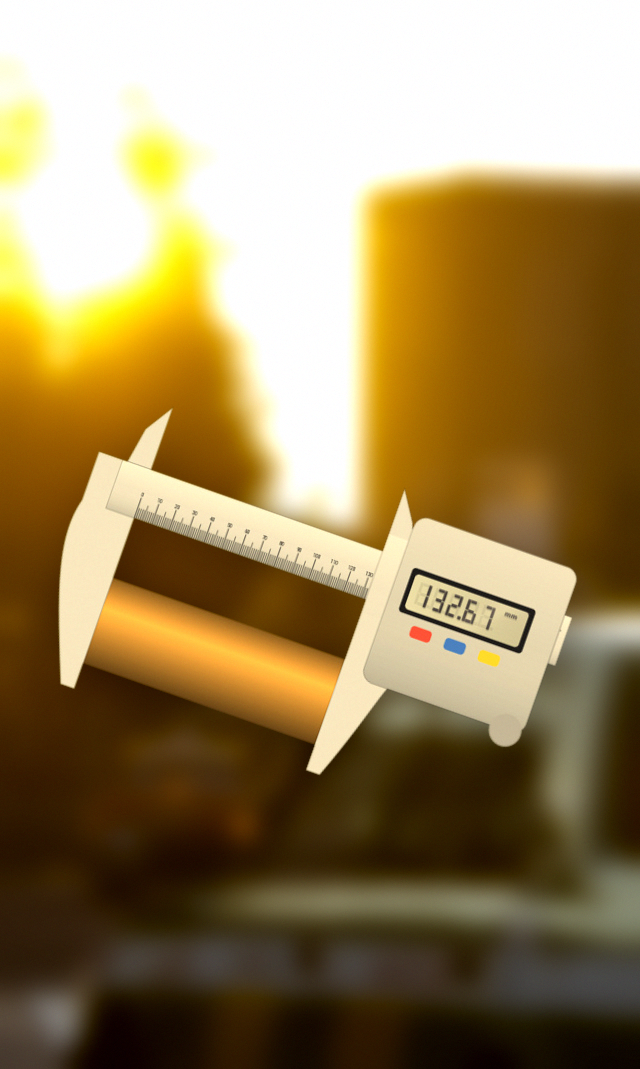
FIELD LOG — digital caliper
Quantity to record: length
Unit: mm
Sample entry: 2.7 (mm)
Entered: 132.67 (mm)
